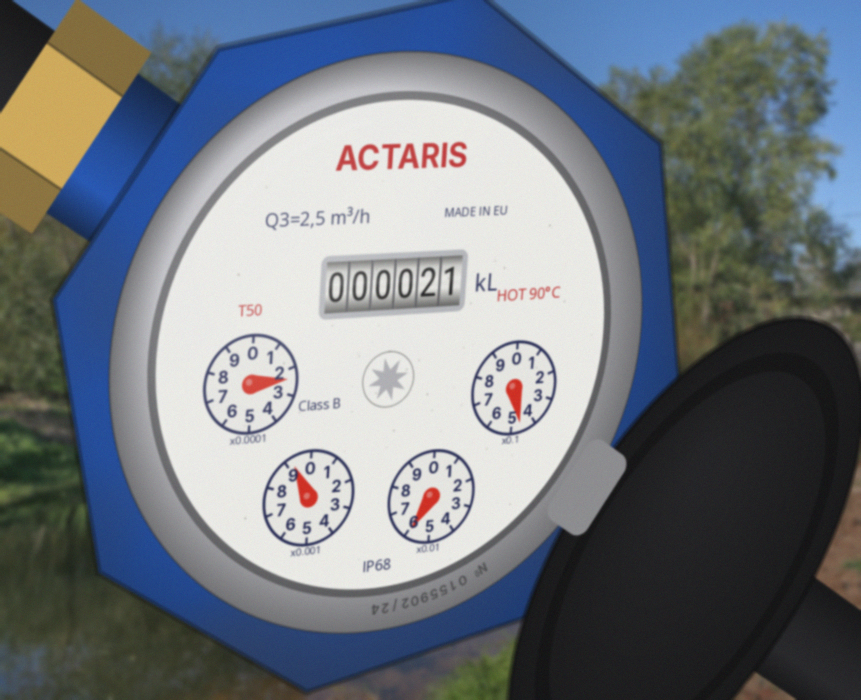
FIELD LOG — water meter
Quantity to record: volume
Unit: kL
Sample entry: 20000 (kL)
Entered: 21.4592 (kL)
